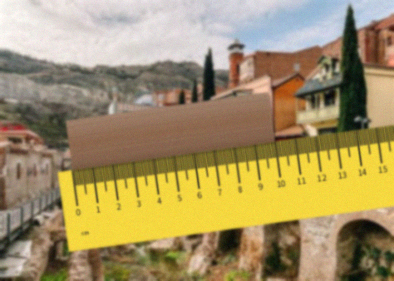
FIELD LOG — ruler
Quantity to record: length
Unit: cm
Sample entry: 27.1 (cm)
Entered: 10 (cm)
